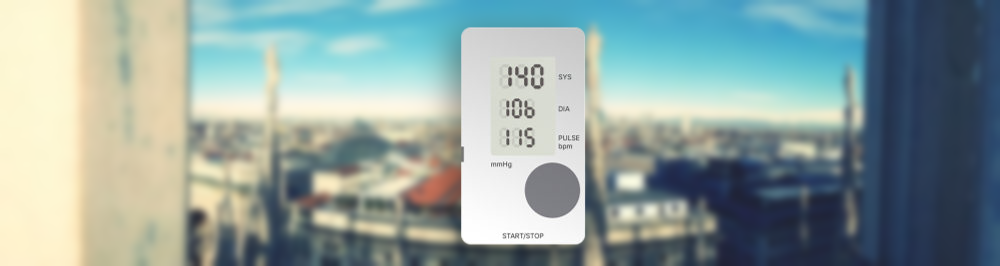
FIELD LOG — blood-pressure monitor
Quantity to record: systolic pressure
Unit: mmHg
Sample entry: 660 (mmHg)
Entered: 140 (mmHg)
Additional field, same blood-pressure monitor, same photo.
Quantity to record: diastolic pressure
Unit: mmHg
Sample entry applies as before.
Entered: 106 (mmHg)
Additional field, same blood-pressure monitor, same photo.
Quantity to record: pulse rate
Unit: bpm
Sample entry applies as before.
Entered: 115 (bpm)
